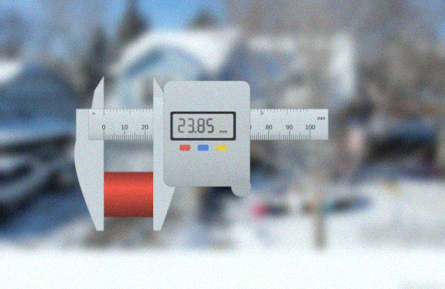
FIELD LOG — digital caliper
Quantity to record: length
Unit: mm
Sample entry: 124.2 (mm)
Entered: 23.85 (mm)
